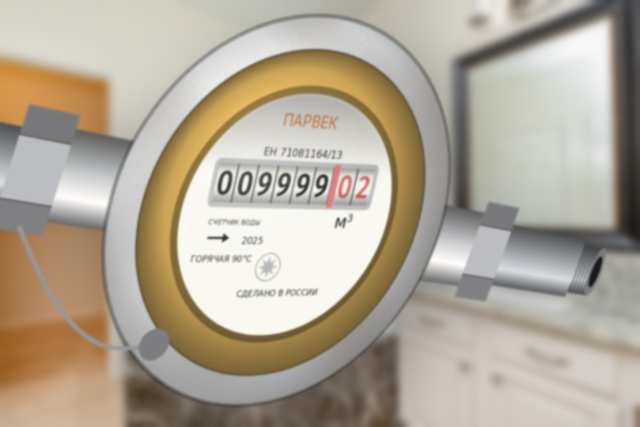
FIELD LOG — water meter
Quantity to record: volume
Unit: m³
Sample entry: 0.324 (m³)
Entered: 9999.02 (m³)
